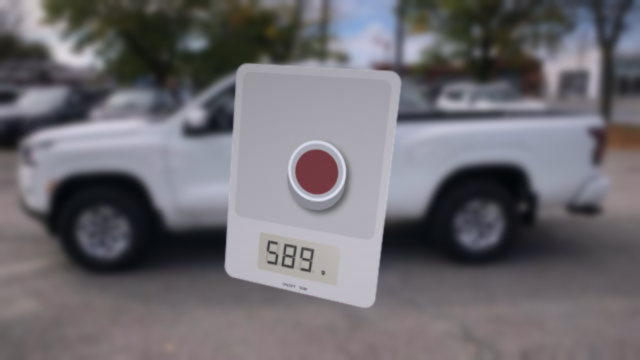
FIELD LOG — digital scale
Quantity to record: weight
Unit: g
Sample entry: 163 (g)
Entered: 589 (g)
